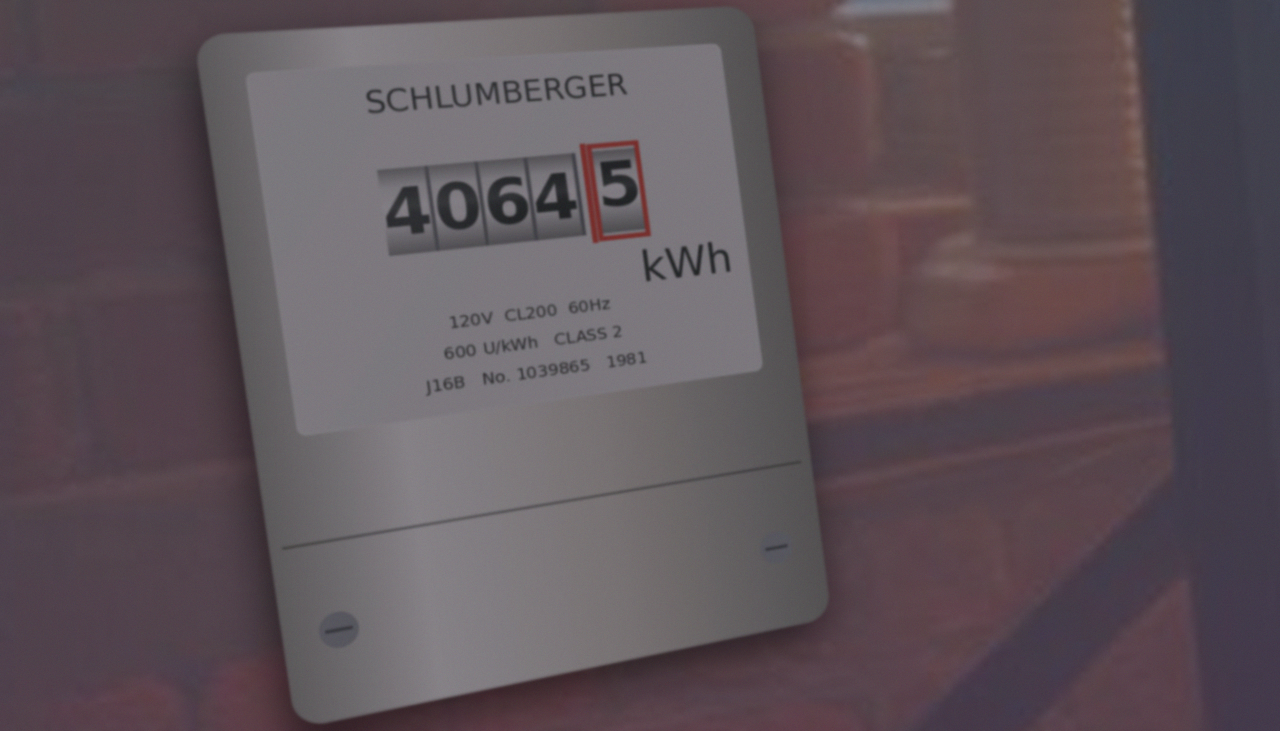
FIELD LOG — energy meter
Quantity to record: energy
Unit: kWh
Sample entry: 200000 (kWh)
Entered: 4064.5 (kWh)
